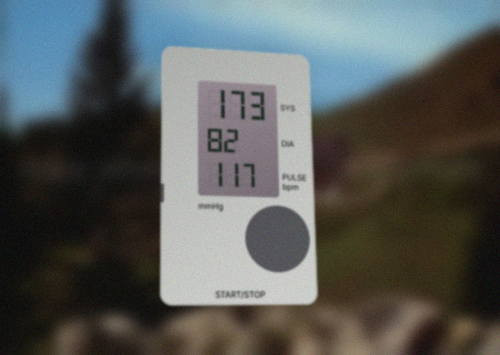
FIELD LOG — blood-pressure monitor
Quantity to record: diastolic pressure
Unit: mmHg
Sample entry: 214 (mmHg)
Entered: 82 (mmHg)
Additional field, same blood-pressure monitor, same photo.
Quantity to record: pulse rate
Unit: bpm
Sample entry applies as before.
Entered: 117 (bpm)
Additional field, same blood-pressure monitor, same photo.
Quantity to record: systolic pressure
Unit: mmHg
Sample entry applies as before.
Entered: 173 (mmHg)
